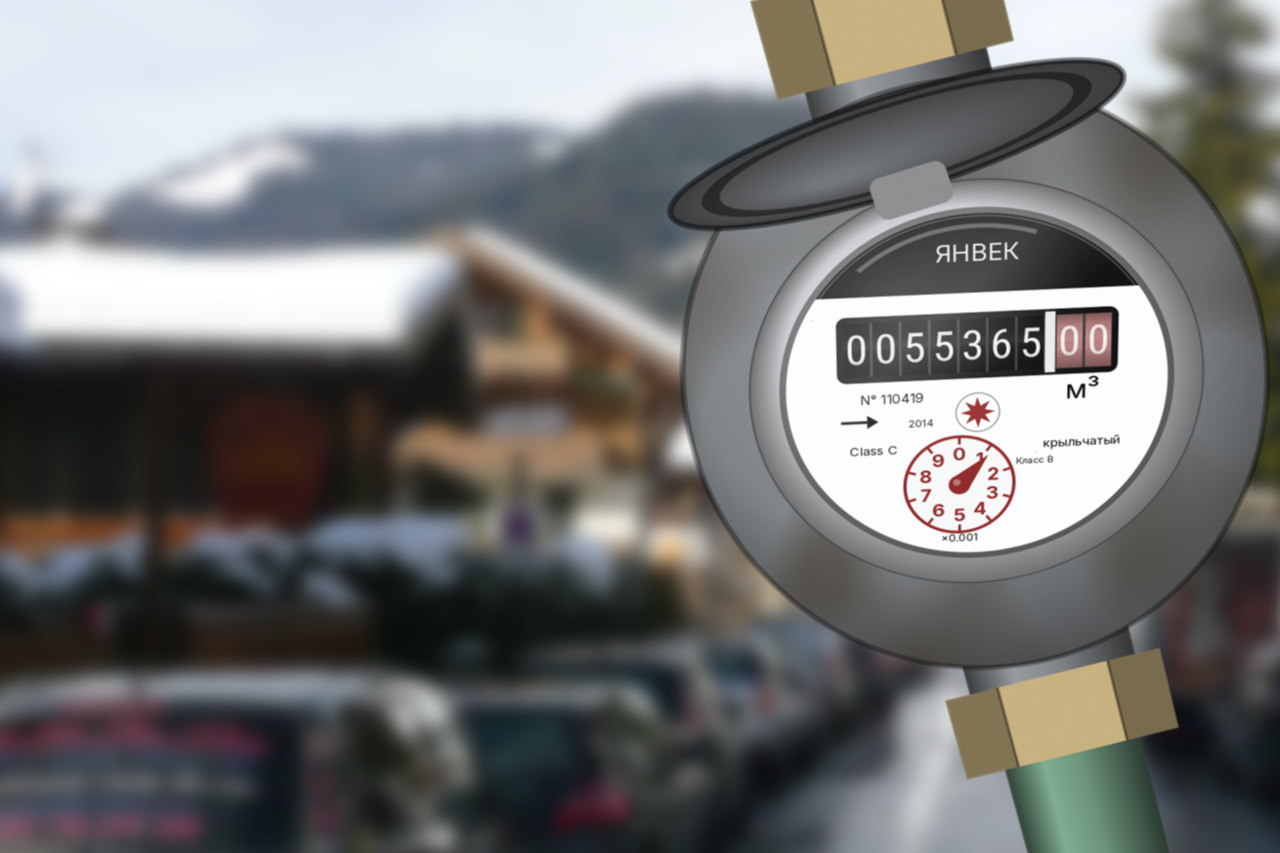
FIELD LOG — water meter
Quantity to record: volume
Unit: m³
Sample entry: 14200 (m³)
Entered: 55365.001 (m³)
